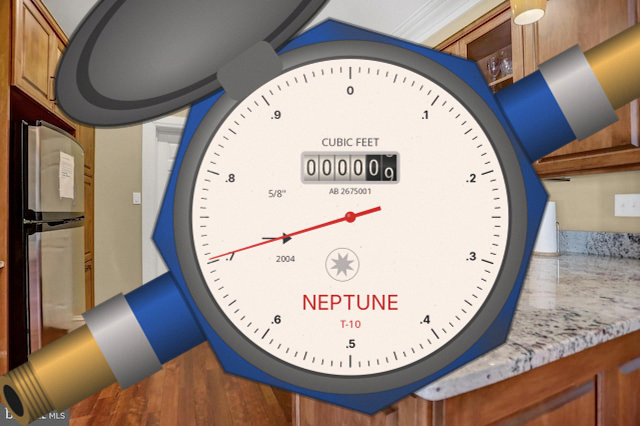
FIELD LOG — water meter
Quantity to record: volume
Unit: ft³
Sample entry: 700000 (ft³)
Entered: 8.70 (ft³)
